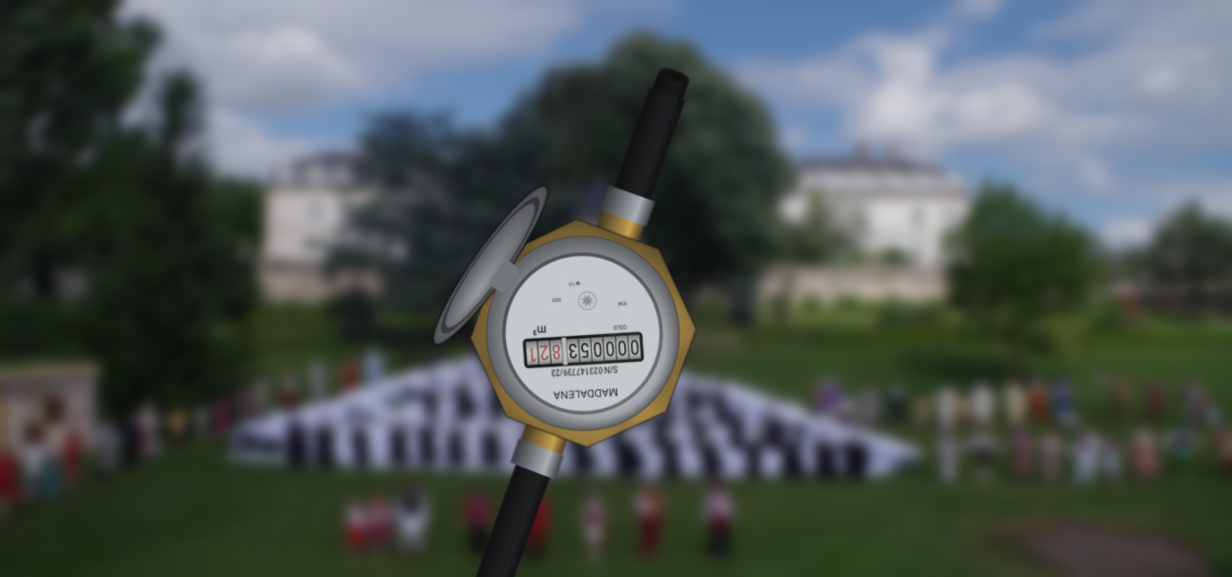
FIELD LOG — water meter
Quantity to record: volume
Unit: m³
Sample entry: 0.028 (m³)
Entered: 53.821 (m³)
